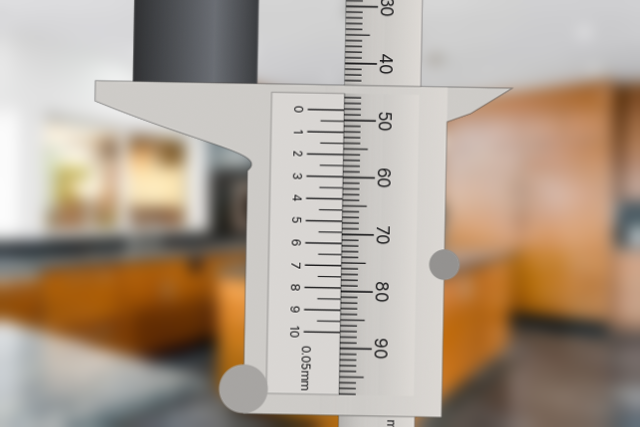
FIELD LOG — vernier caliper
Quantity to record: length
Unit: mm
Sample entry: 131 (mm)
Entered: 48.2 (mm)
